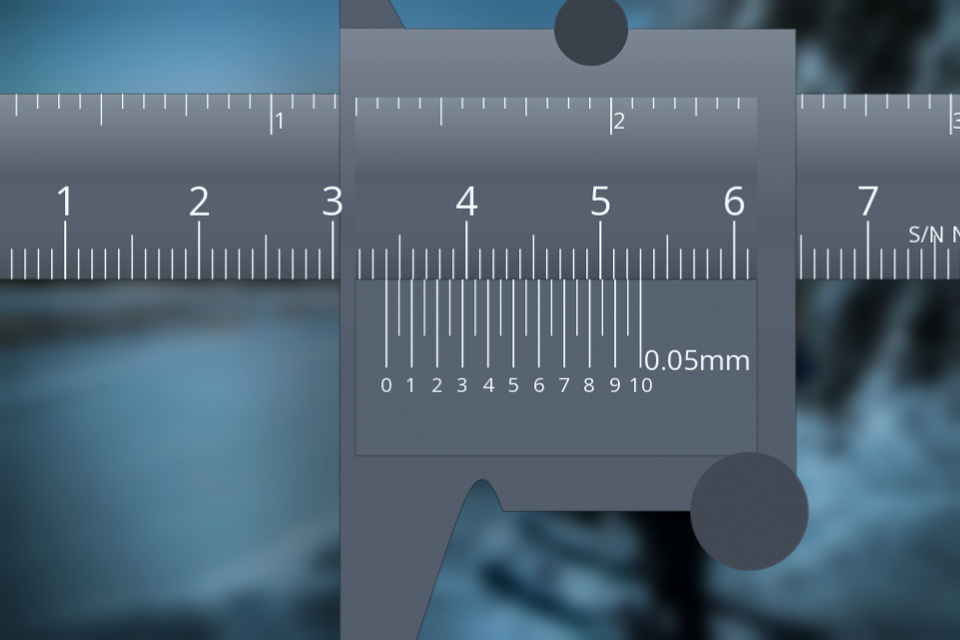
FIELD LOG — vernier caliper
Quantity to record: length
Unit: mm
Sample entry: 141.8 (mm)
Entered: 34.0 (mm)
